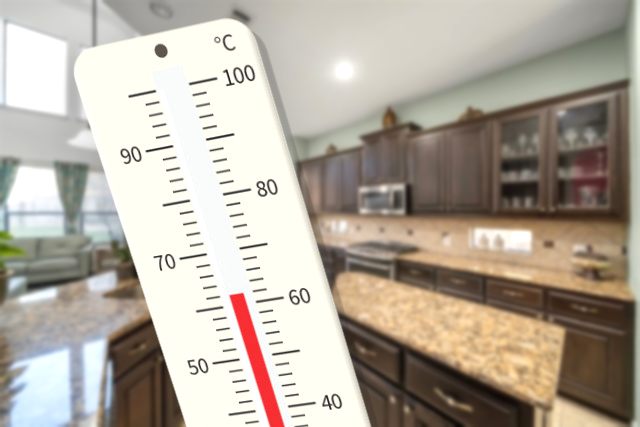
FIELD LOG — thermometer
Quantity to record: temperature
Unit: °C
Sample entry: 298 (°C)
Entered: 62 (°C)
